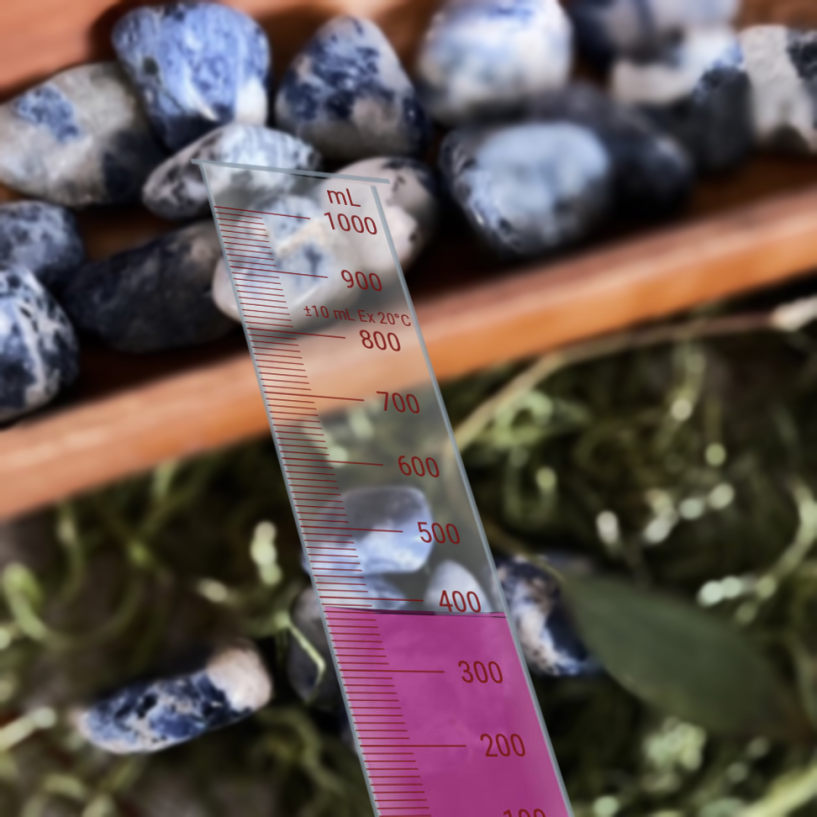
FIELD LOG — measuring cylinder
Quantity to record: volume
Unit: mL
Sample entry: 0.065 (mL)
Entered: 380 (mL)
